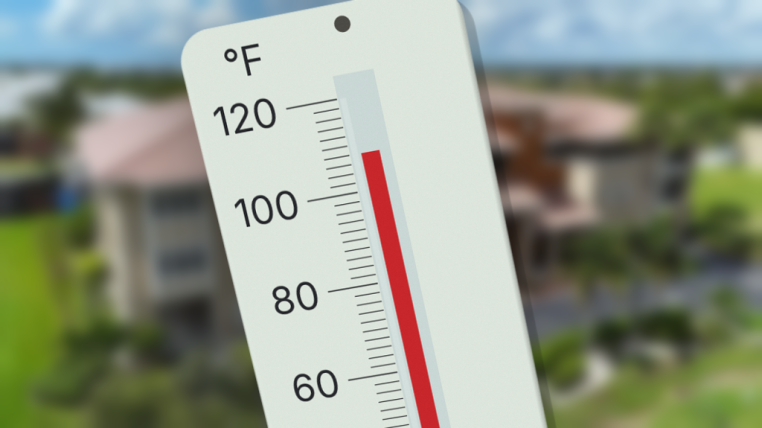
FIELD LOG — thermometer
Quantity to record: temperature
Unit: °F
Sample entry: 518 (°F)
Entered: 108 (°F)
